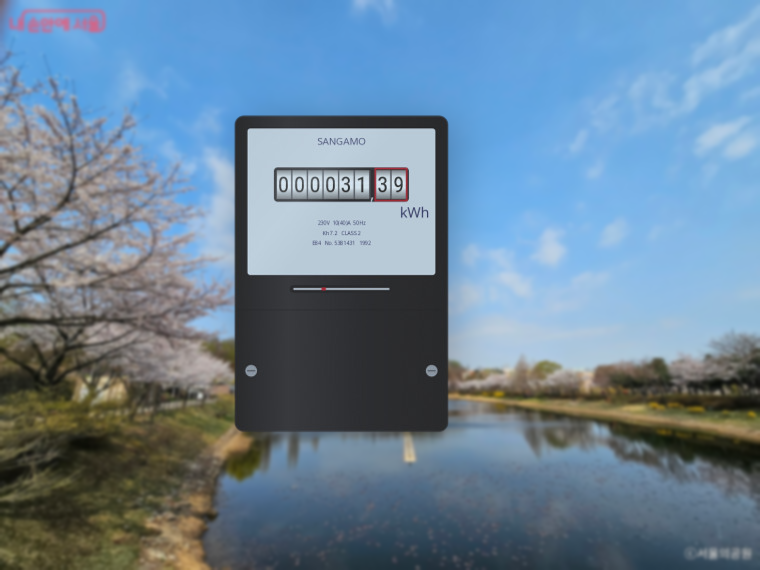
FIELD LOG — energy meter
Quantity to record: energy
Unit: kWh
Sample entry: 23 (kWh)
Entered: 31.39 (kWh)
